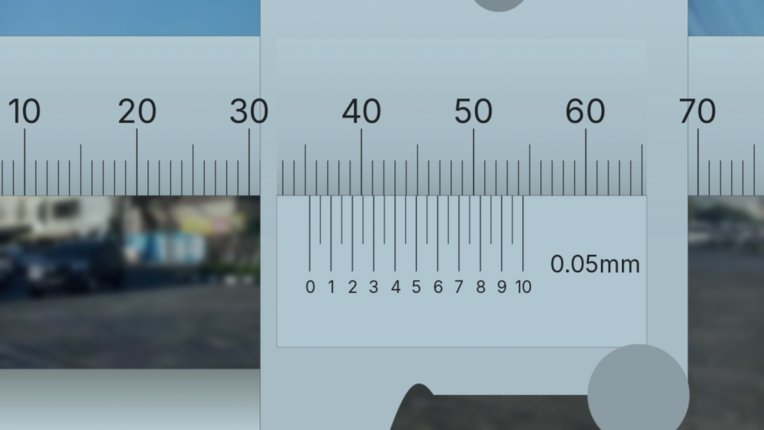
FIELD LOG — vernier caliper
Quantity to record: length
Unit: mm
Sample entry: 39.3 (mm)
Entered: 35.4 (mm)
